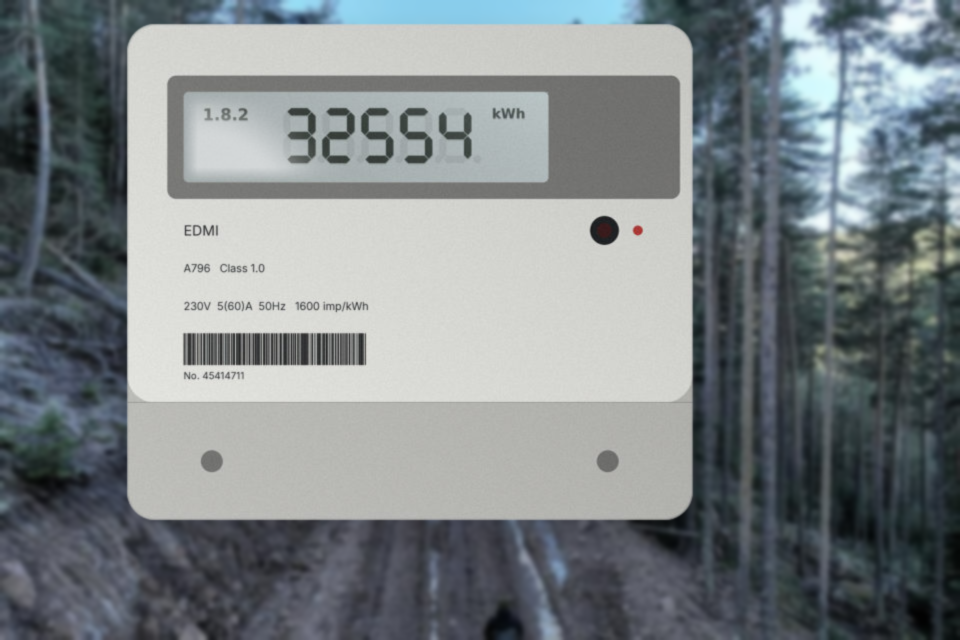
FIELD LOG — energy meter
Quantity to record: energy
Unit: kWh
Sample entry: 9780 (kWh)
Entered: 32554 (kWh)
